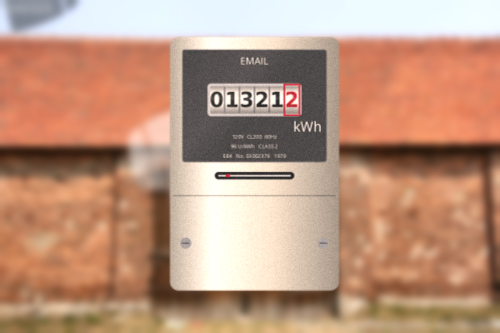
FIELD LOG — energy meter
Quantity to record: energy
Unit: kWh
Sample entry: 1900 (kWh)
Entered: 1321.2 (kWh)
